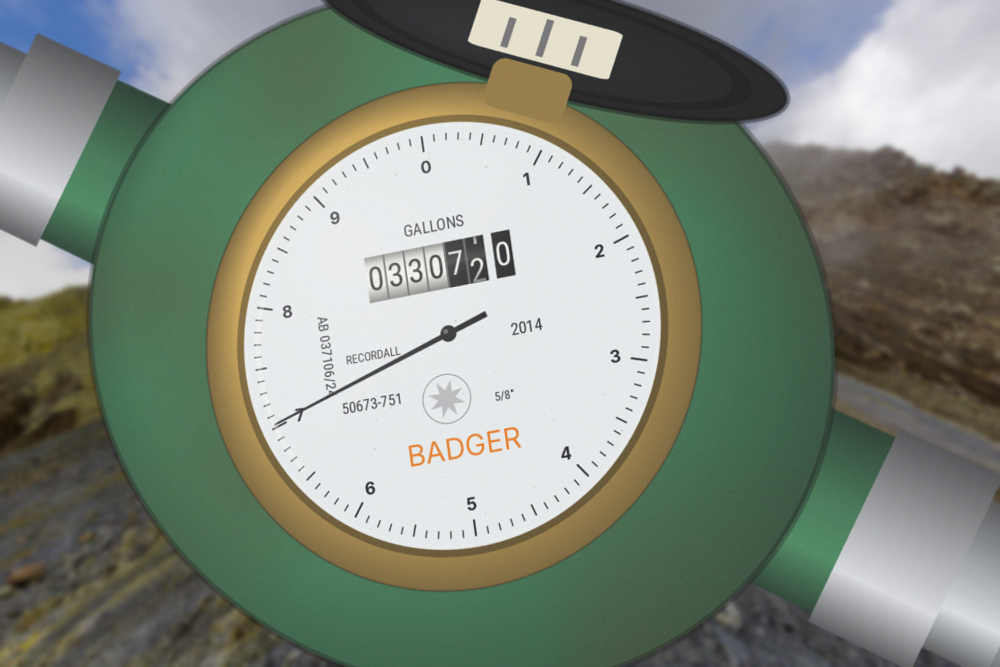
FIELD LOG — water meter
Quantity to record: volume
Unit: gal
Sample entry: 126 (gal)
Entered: 330717.0 (gal)
